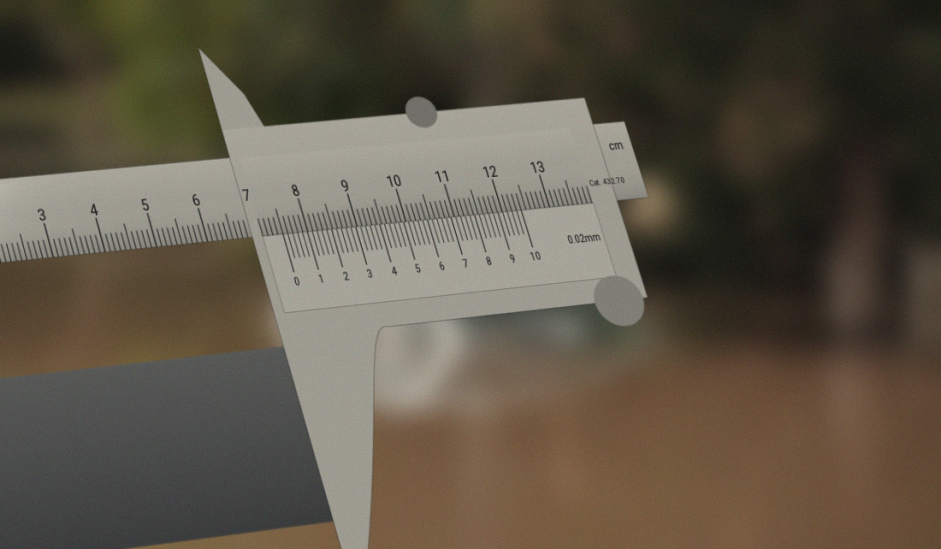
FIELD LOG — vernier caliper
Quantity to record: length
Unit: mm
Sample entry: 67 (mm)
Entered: 75.0 (mm)
